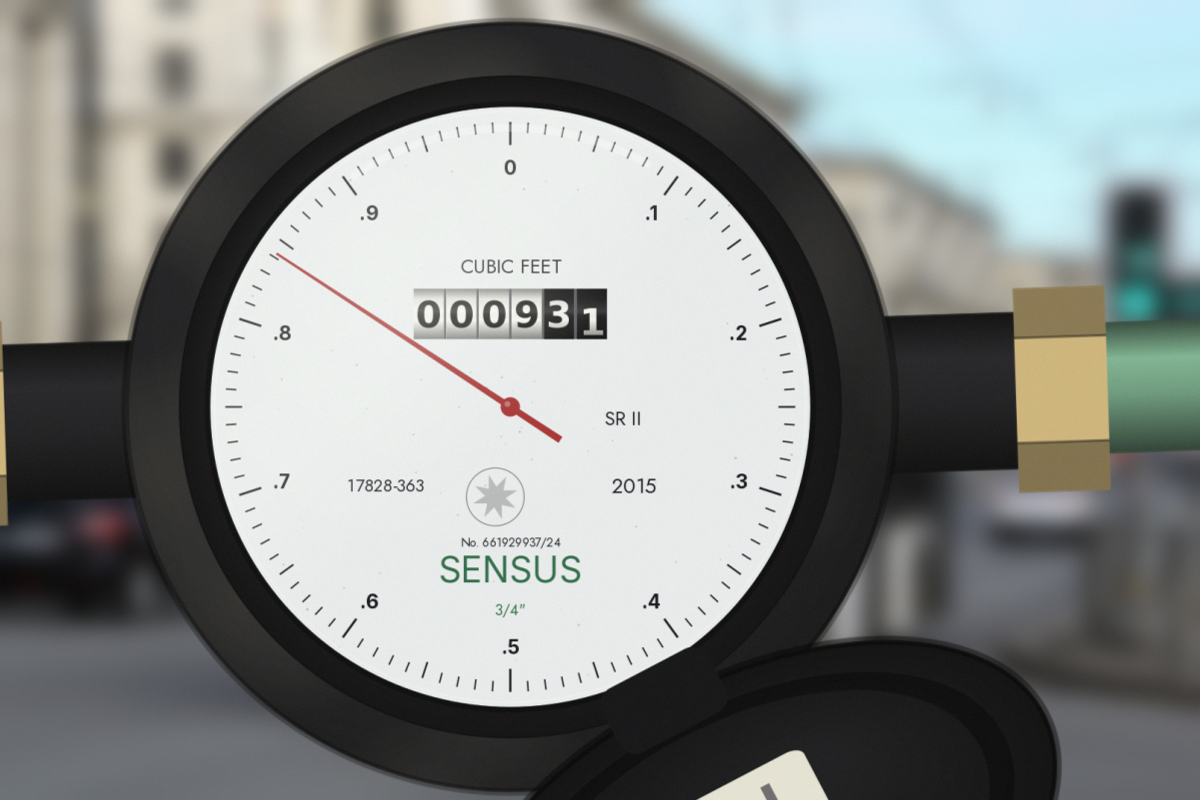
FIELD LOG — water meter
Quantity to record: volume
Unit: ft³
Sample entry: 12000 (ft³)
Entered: 930.84 (ft³)
